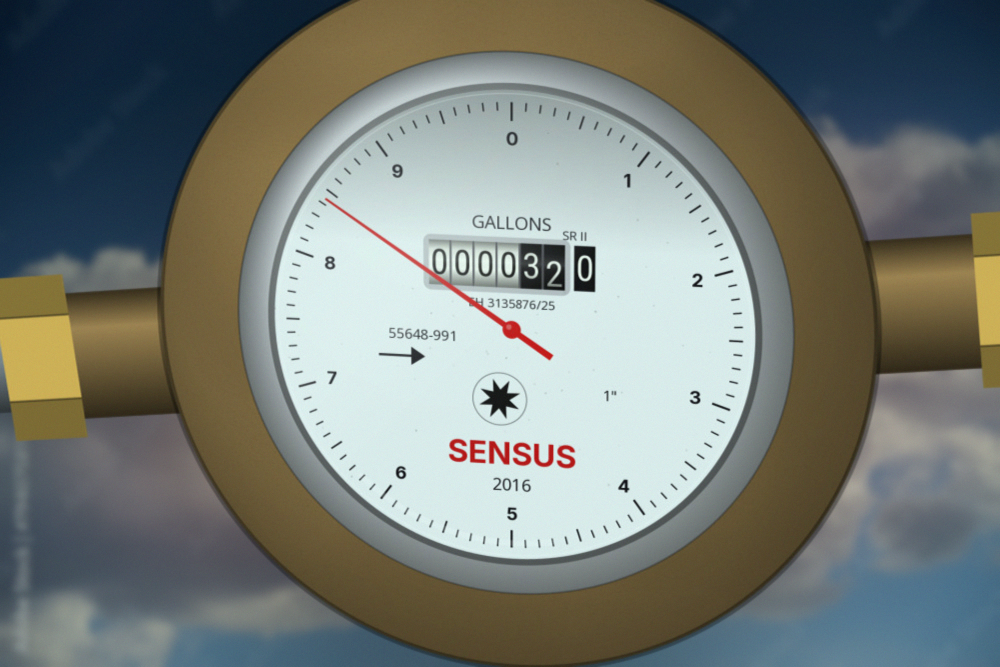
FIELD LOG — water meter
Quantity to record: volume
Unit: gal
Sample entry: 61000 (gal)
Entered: 318.4 (gal)
